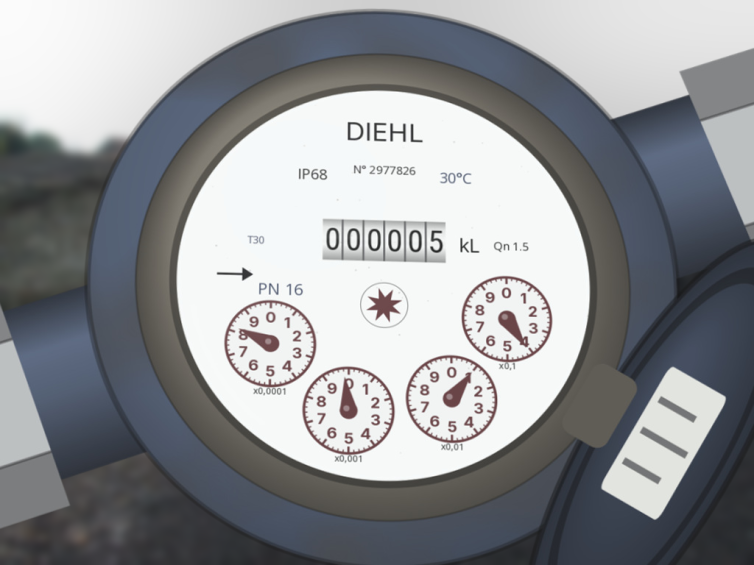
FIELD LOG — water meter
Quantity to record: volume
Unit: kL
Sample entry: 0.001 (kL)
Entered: 5.4098 (kL)
